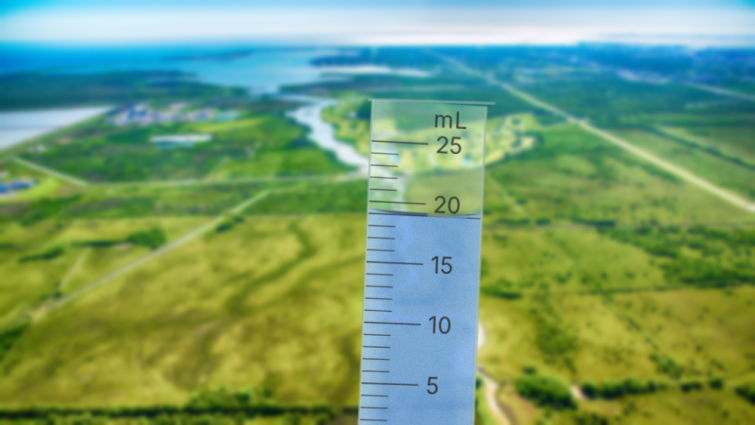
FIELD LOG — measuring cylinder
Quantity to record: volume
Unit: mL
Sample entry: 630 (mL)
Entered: 19 (mL)
